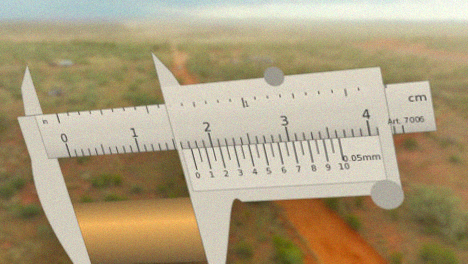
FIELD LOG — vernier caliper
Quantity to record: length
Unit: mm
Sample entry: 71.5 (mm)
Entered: 17.2 (mm)
